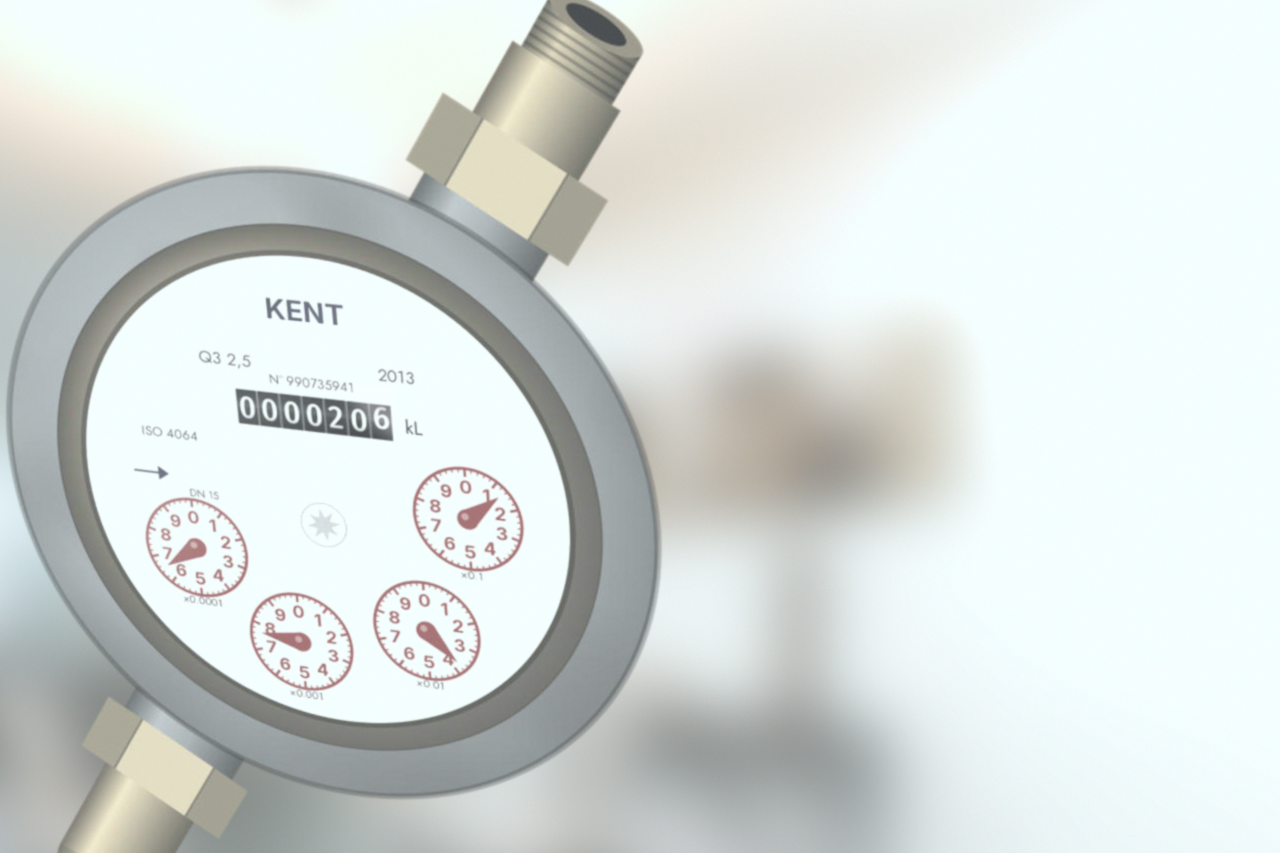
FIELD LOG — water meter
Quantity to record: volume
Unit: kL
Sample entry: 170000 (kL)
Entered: 206.1376 (kL)
